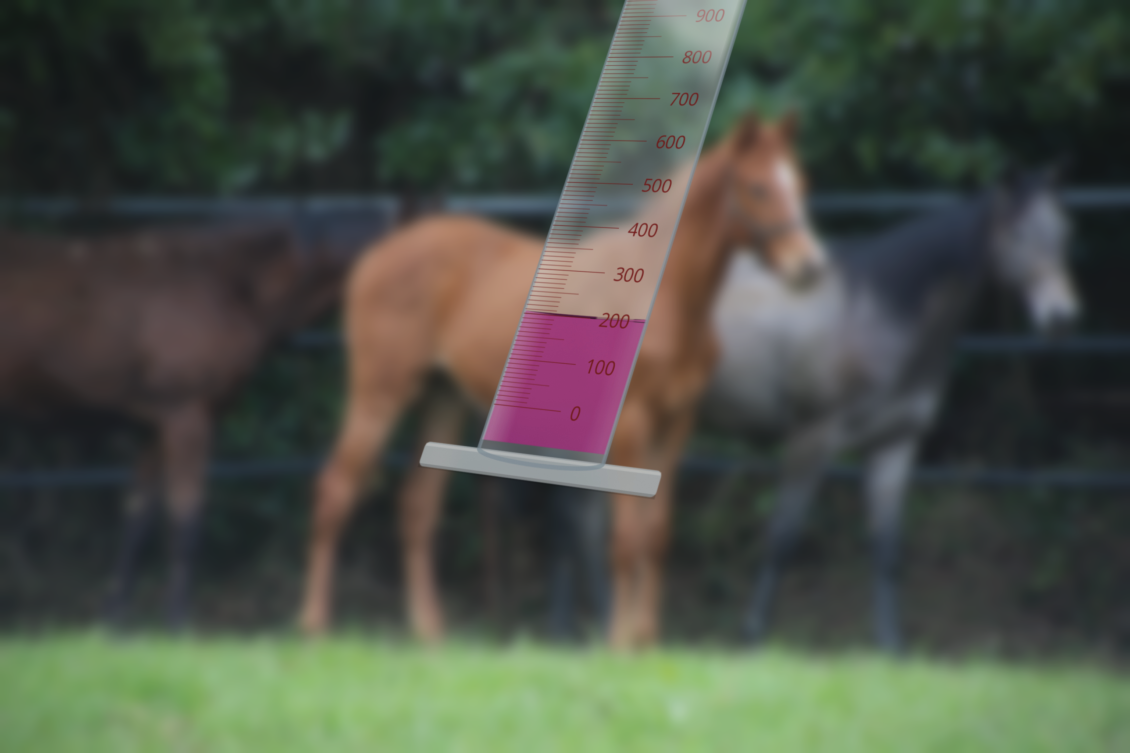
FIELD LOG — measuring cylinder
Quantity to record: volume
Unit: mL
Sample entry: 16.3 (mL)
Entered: 200 (mL)
